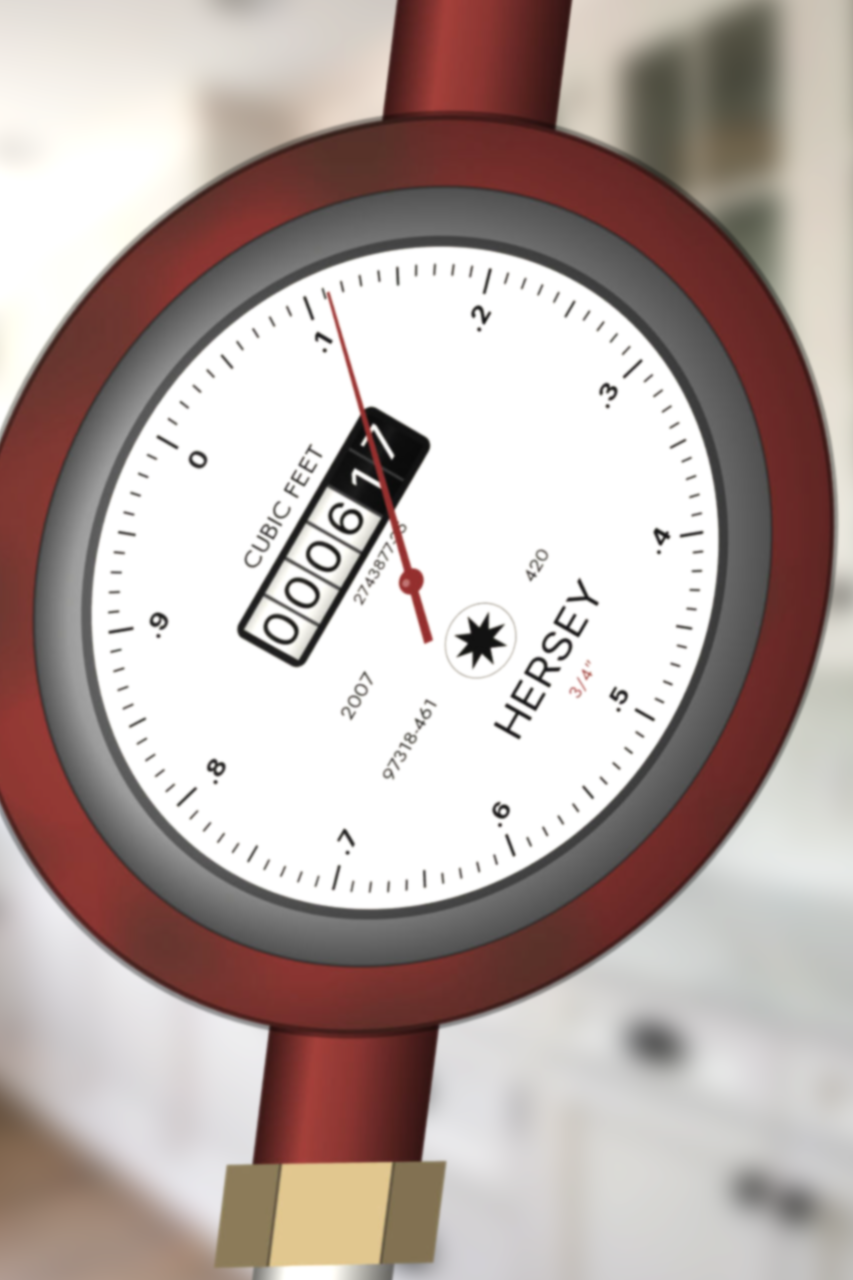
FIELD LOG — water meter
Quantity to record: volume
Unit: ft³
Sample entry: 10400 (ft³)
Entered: 617.11 (ft³)
